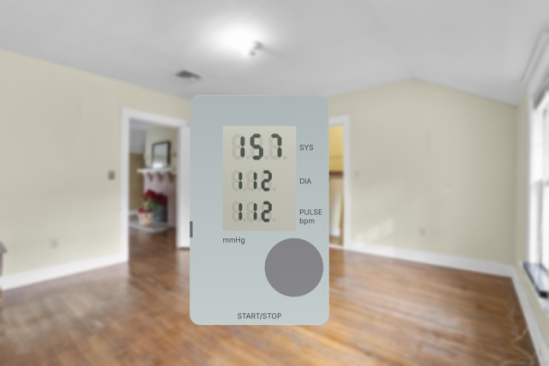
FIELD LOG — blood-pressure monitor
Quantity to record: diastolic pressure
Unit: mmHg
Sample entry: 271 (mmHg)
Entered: 112 (mmHg)
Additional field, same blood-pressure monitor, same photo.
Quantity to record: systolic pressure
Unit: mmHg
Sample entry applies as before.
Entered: 157 (mmHg)
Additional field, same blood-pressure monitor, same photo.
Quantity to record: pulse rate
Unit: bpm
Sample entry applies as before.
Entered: 112 (bpm)
